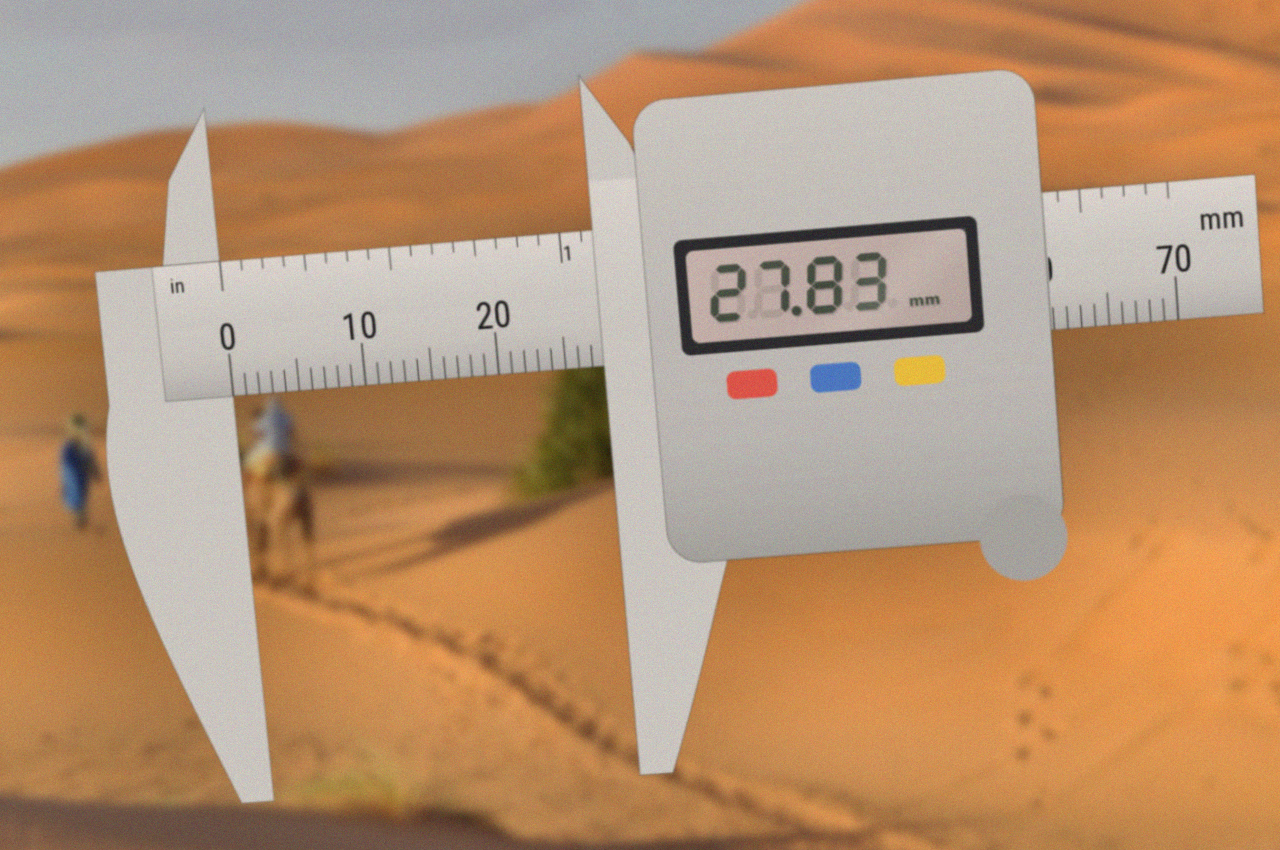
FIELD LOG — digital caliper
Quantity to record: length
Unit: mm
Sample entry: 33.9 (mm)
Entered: 27.83 (mm)
